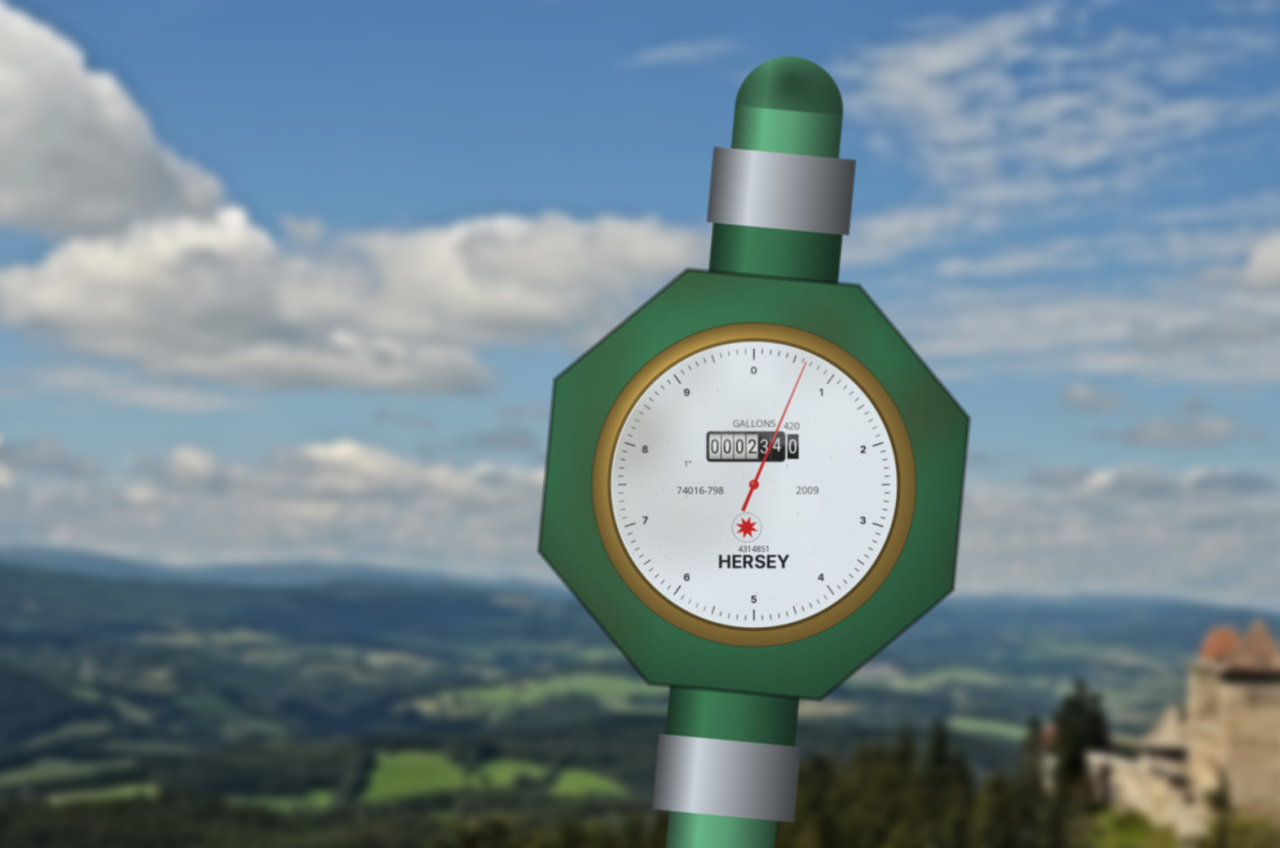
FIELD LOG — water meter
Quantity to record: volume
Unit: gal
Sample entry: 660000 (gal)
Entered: 2340.6 (gal)
